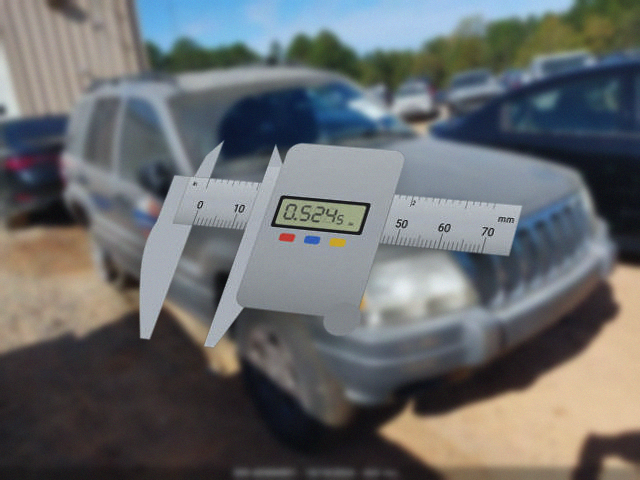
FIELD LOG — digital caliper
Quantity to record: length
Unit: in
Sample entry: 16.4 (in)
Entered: 0.5245 (in)
